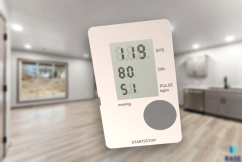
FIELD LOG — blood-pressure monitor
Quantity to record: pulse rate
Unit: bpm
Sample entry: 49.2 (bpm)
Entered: 51 (bpm)
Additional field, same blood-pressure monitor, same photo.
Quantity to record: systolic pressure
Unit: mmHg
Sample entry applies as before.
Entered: 119 (mmHg)
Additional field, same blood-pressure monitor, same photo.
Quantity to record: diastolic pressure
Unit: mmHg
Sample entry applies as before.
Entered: 80 (mmHg)
